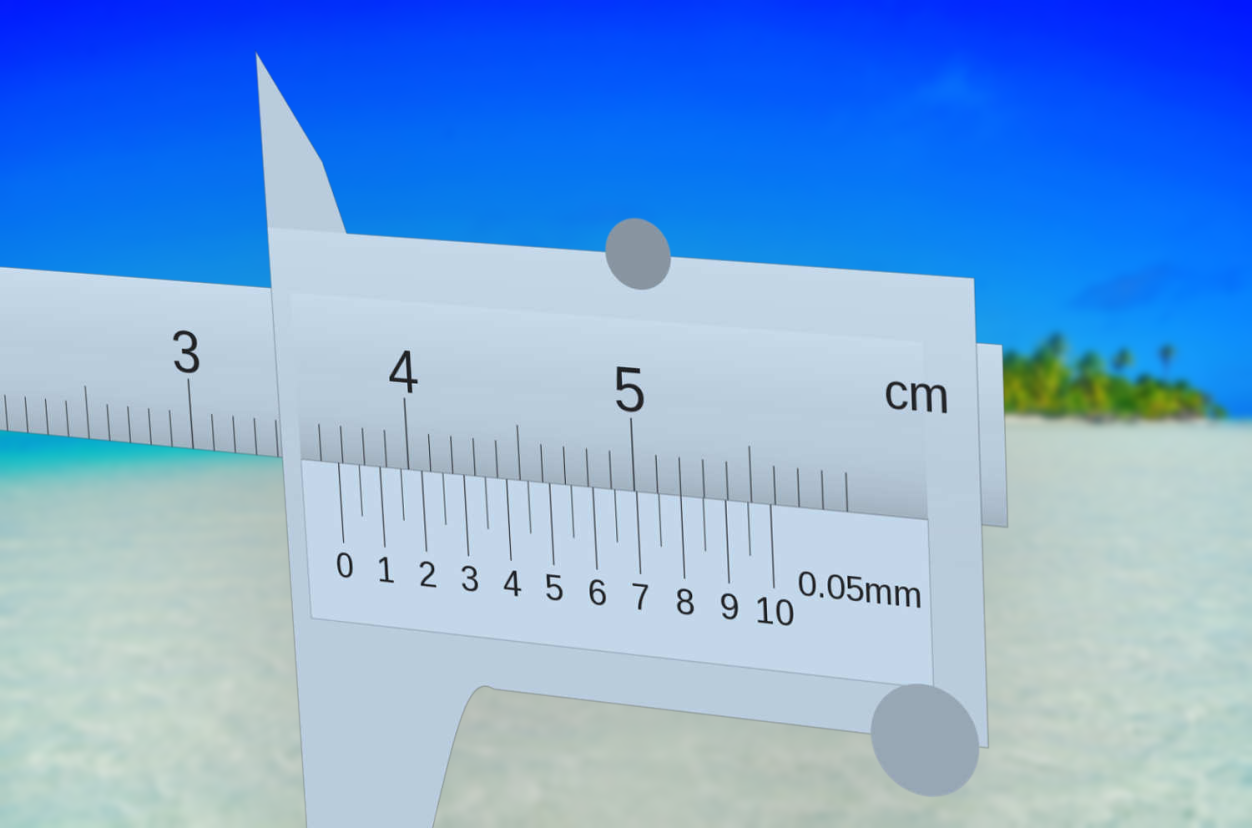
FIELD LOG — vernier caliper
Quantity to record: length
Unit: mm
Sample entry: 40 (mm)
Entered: 36.8 (mm)
